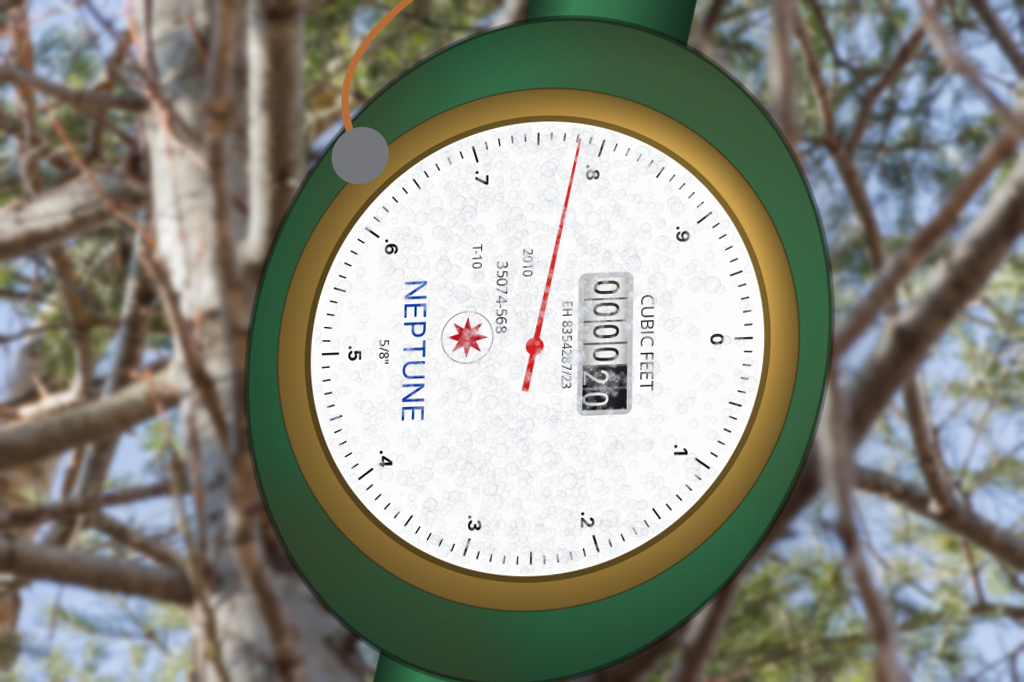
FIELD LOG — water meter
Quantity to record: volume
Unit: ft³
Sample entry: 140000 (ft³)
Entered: 19.78 (ft³)
